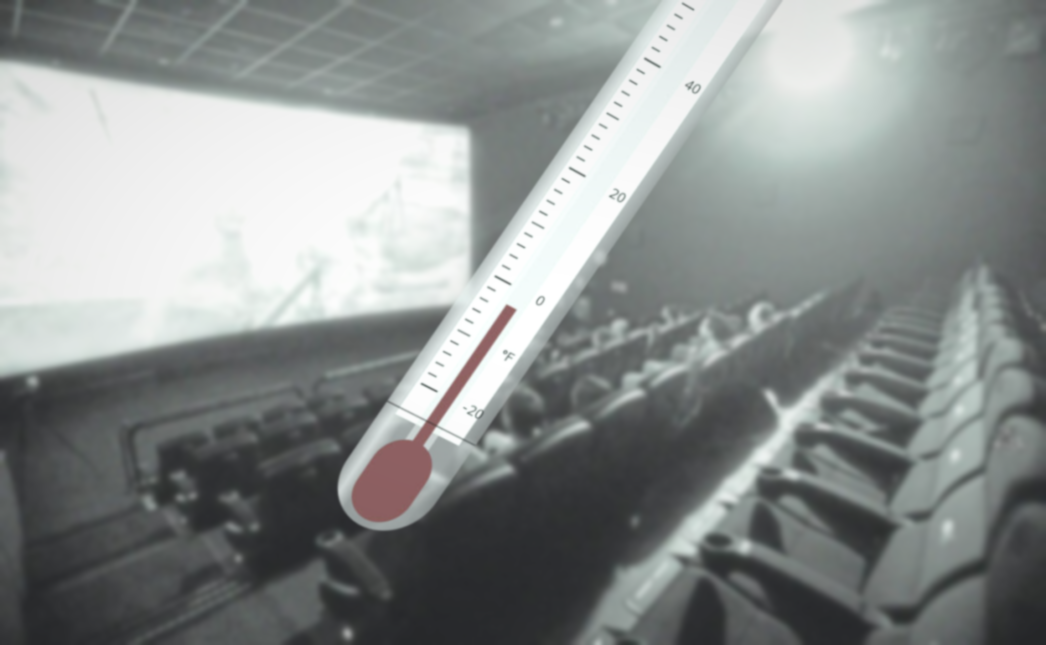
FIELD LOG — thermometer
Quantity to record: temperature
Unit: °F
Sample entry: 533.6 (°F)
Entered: -3 (°F)
